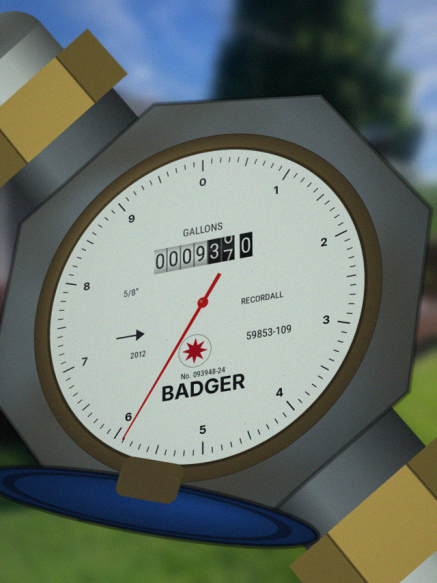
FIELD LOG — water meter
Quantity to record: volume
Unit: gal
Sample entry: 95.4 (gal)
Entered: 9365.9 (gal)
